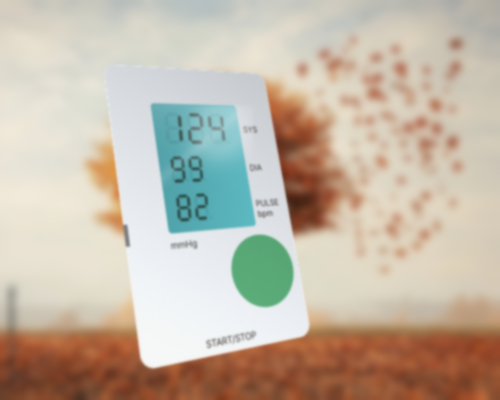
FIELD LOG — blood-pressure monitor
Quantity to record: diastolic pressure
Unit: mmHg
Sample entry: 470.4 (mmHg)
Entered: 99 (mmHg)
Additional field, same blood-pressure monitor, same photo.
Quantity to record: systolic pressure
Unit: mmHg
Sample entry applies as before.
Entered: 124 (mmHg)
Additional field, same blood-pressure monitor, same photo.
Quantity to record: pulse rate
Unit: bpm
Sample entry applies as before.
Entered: 82 (bpm)
